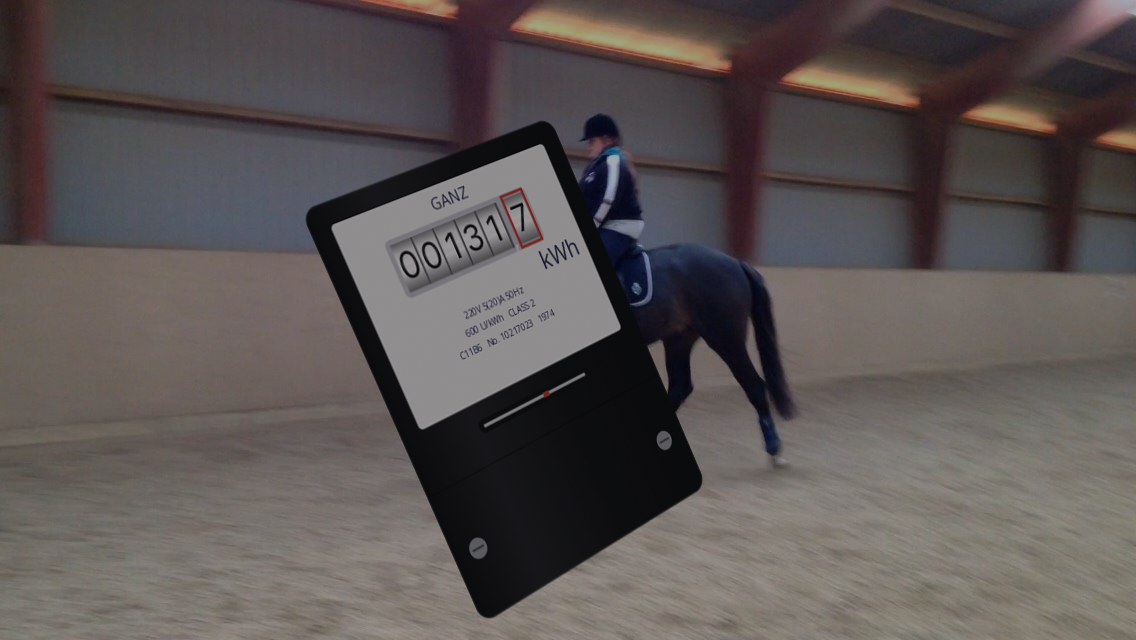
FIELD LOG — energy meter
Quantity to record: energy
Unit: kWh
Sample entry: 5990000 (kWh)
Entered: 131.7 (kWh)
